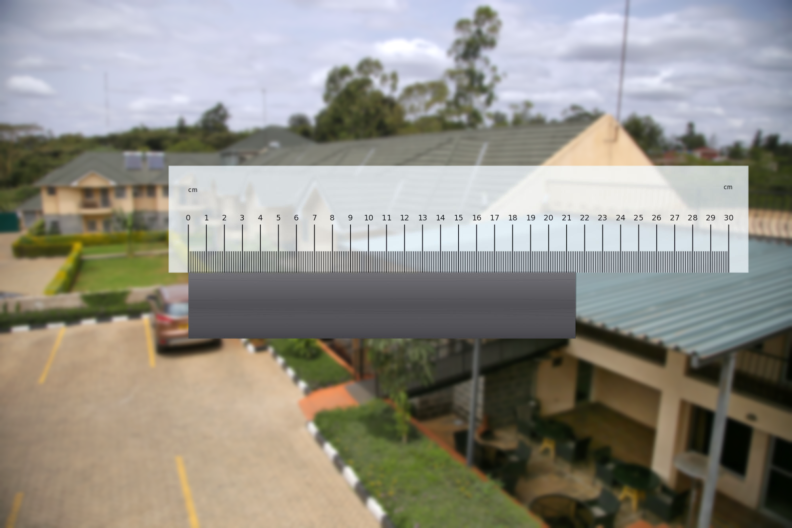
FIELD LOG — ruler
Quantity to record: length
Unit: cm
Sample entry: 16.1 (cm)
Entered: 21.5 (cm)
